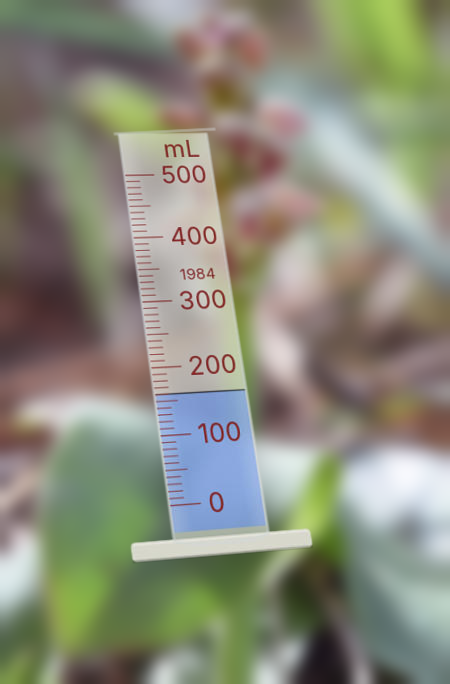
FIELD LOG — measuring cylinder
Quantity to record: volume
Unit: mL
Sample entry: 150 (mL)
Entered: 160 (mL)
